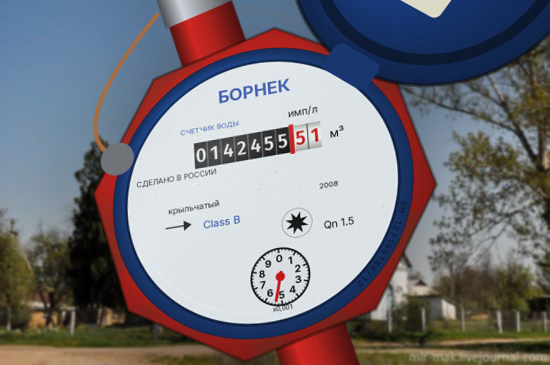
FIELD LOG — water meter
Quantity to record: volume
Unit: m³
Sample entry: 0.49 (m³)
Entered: 142455.515 (m³)
